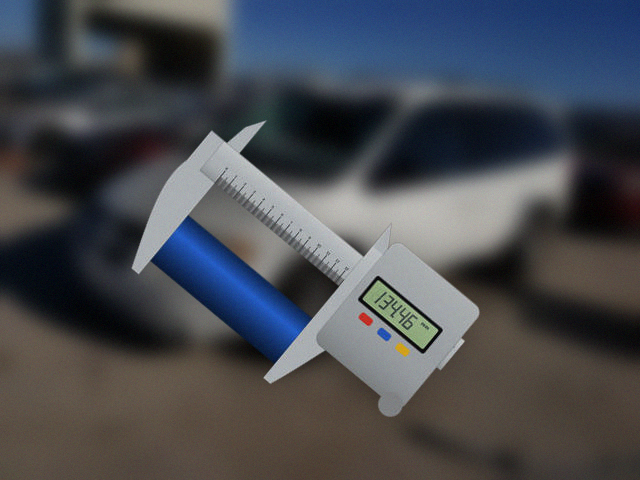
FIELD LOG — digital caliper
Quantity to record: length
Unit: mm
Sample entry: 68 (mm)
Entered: 134.46 (mm)
